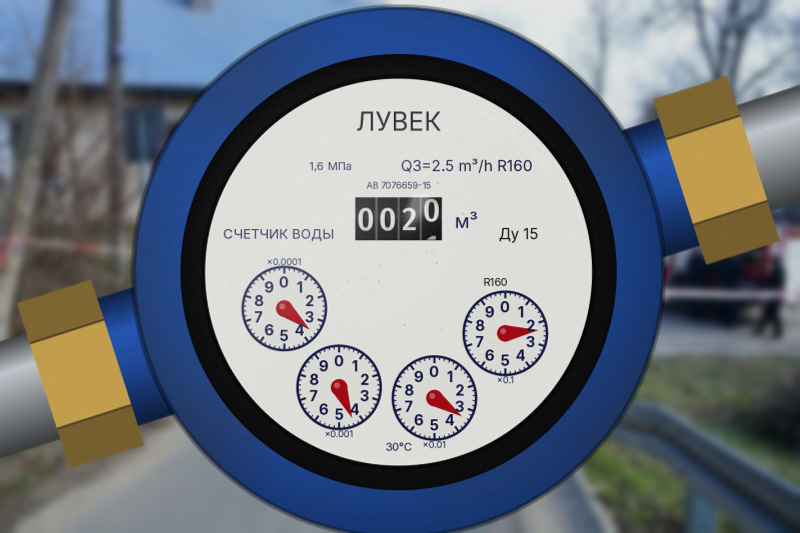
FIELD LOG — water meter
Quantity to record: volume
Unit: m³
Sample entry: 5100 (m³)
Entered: 20.2343 (m³)
